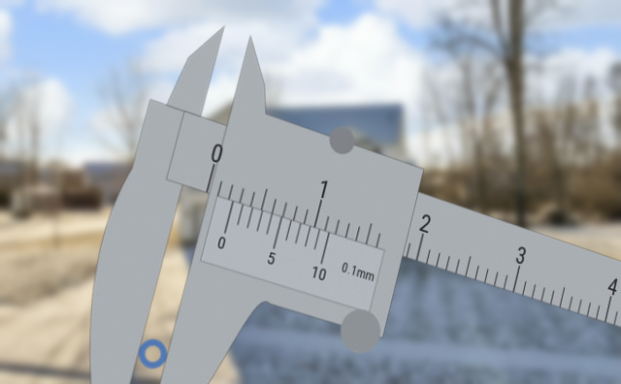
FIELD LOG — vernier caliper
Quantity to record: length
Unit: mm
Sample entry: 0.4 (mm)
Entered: 2.4 (mm)
